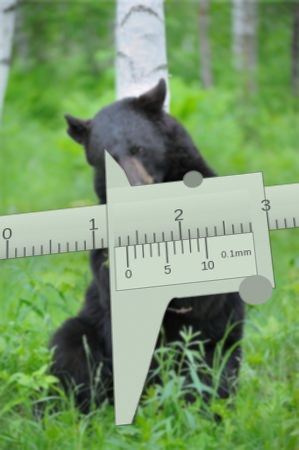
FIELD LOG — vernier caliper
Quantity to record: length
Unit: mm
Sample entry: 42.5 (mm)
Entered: 13.8 (mm)
